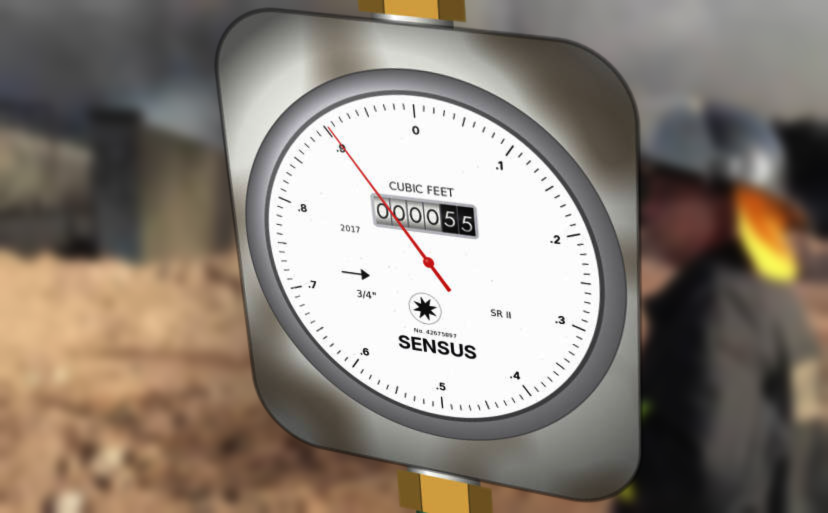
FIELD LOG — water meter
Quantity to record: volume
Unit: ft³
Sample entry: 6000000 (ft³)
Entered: 54.90 (ft³)
